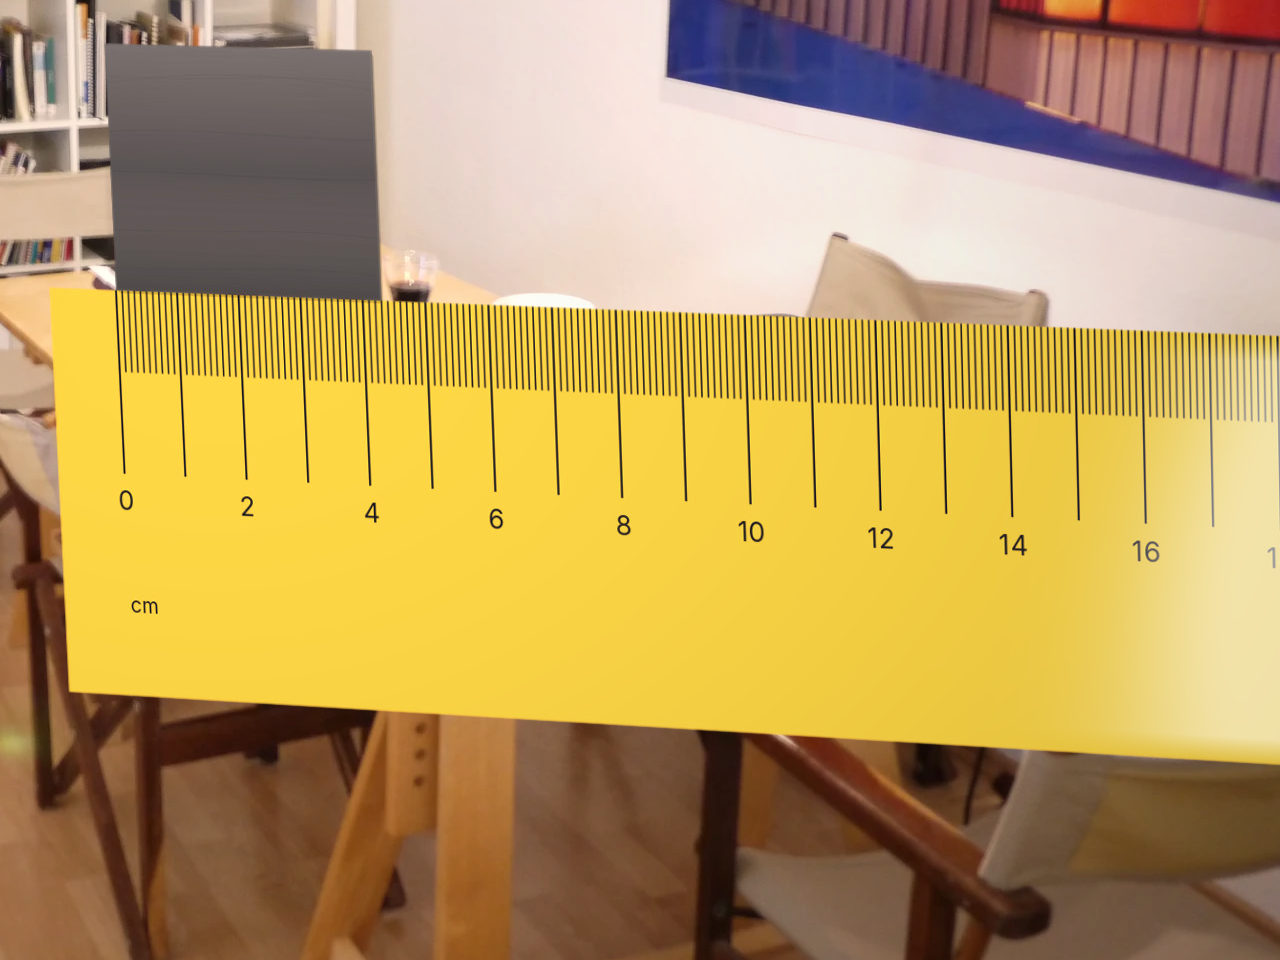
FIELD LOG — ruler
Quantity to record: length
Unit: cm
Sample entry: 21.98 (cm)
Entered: 4.3 (cm)
